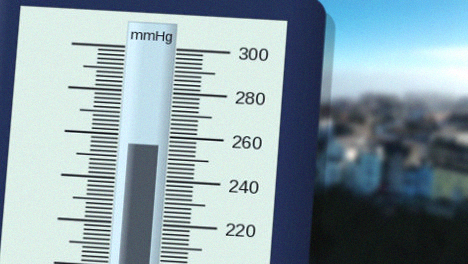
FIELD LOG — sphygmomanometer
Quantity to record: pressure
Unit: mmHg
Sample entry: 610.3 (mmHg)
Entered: 256 (mmHg)
